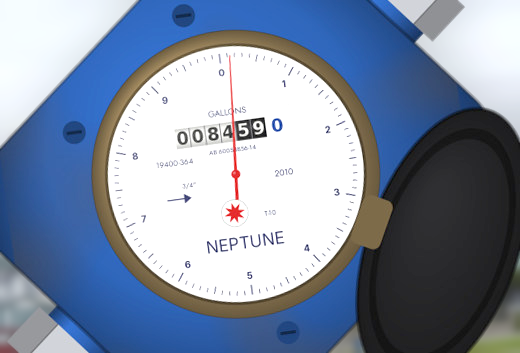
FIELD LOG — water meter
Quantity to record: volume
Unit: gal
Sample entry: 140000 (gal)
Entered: 84590.1 (gal)
